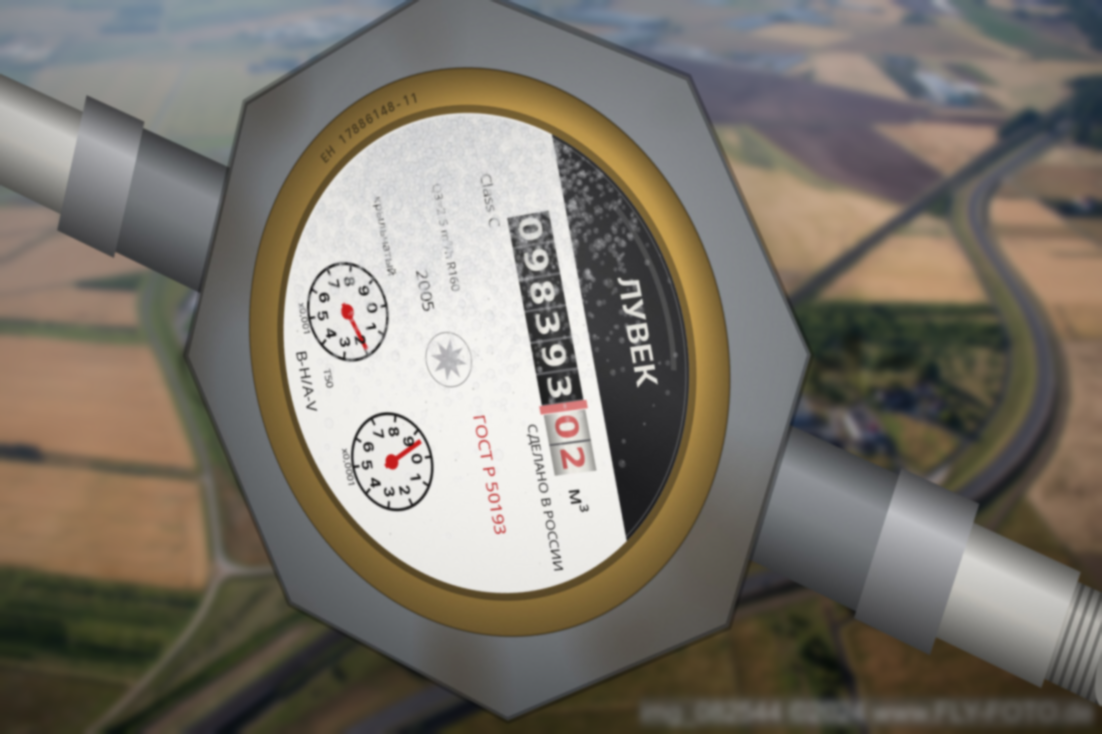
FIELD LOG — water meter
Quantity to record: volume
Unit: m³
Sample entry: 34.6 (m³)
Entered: 98393.0219 (m³)
